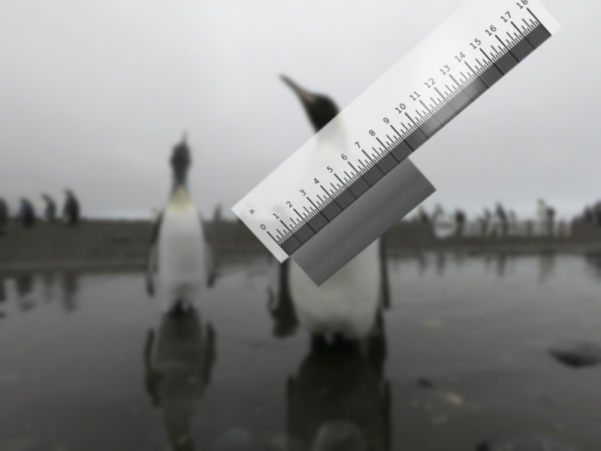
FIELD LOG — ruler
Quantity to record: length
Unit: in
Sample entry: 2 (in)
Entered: 8.5 (in)
